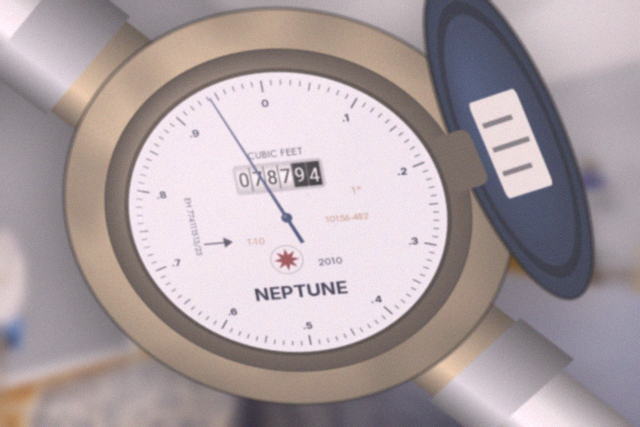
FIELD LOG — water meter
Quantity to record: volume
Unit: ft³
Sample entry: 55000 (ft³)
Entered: 78793.94 (ft³)
